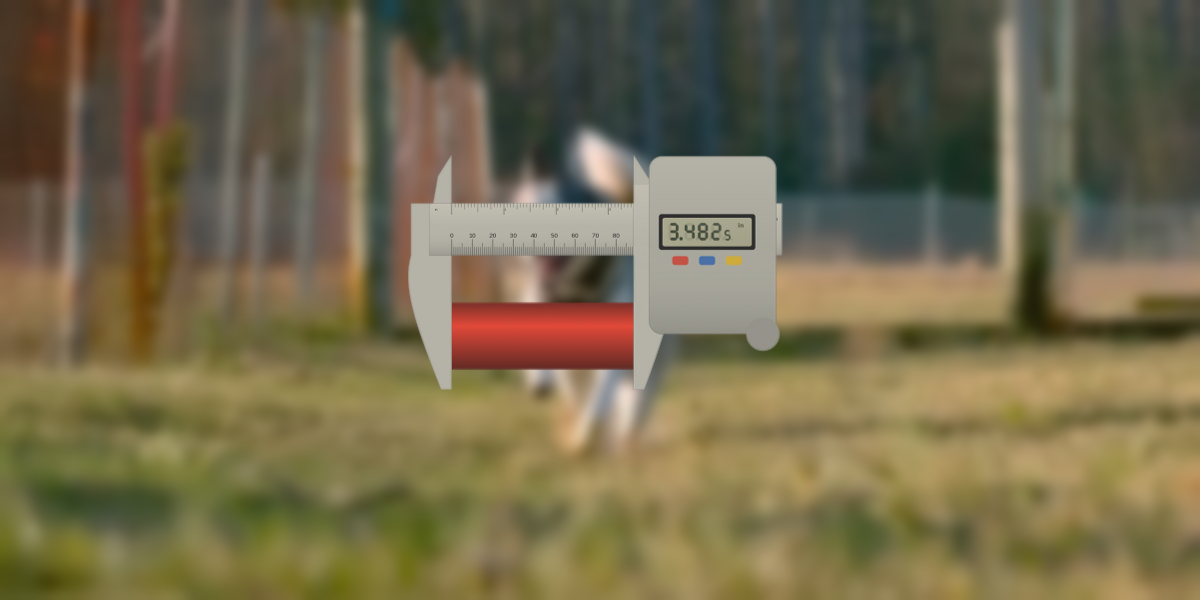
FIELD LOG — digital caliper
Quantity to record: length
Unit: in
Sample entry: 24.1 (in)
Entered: 3.4825 (in)
